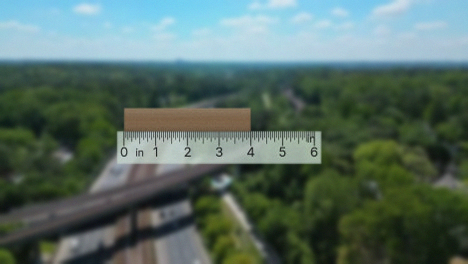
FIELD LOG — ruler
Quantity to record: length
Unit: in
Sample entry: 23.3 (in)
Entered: 4 (in)
